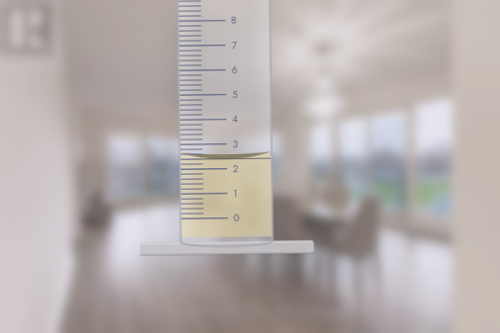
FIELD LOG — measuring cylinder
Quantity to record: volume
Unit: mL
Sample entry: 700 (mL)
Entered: 2.4 (mL)
